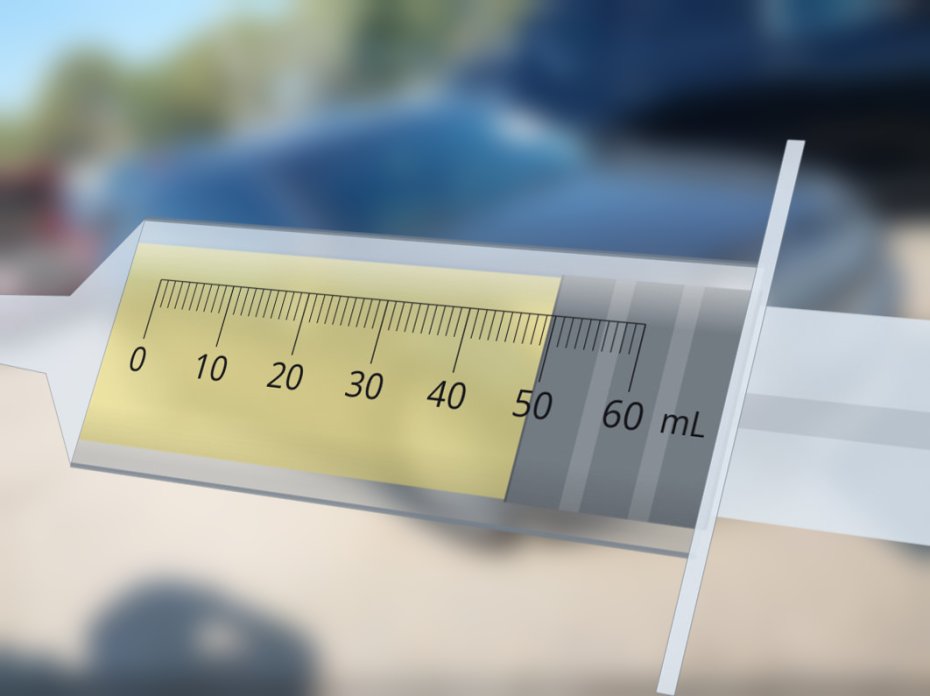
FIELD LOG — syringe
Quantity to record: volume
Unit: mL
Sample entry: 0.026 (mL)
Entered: 49.5 (mL)
